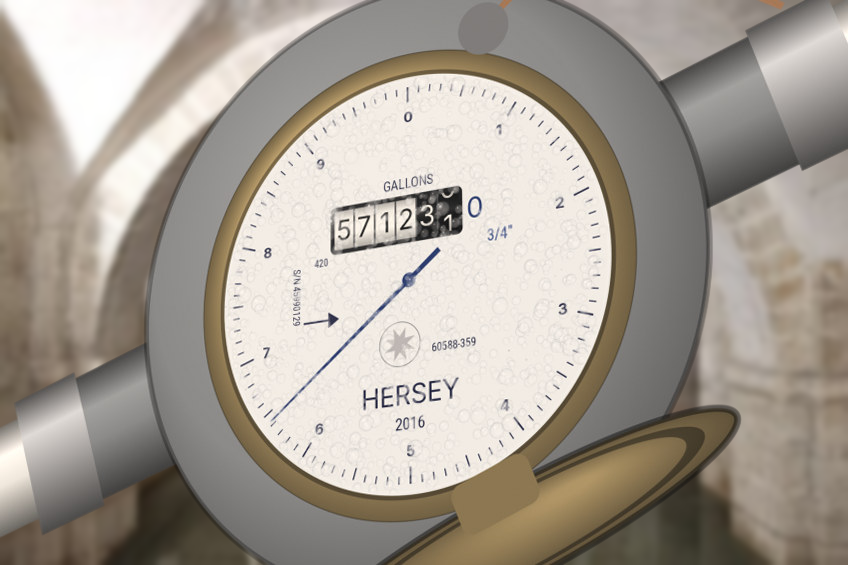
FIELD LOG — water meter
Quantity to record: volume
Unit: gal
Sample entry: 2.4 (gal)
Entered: 5712306.4 (gal)
